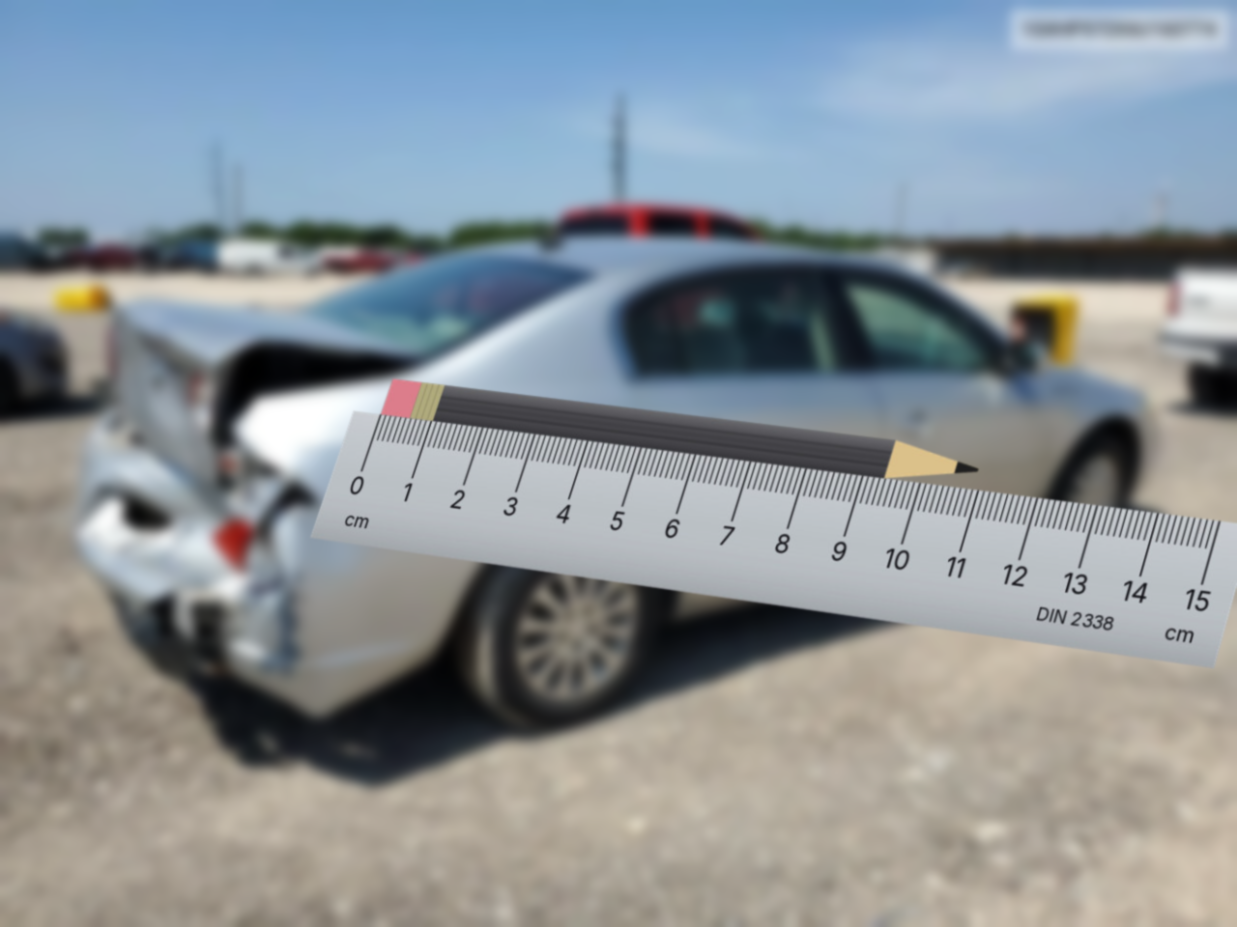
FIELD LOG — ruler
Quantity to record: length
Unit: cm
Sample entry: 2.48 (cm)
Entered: 10.9 (cm)
